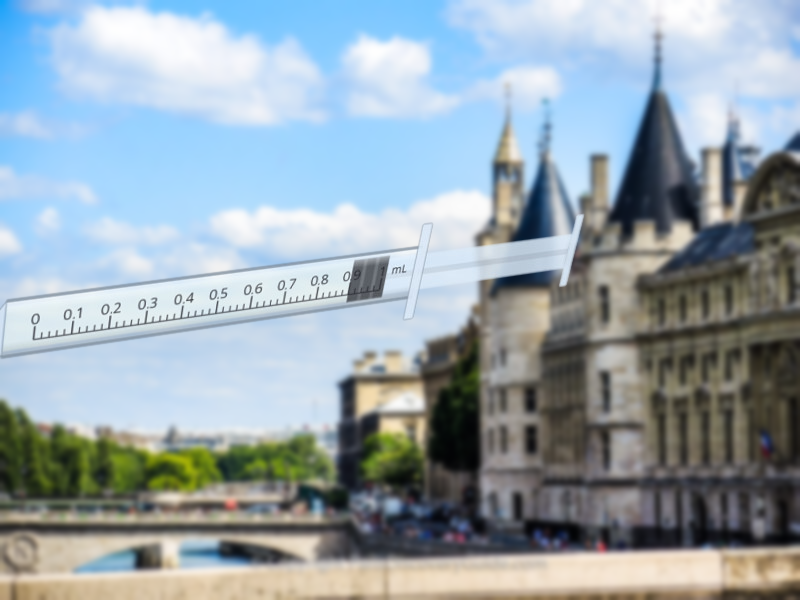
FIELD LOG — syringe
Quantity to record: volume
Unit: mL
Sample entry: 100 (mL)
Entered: 0.9 (mL)
